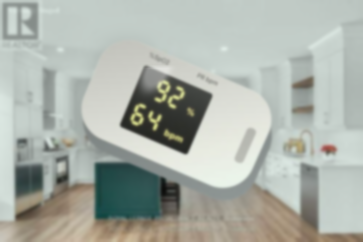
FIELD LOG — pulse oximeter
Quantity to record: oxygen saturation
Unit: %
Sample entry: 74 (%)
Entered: 92 (%)
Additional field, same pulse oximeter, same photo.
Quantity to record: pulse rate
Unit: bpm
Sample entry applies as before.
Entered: 64 (bpm)
